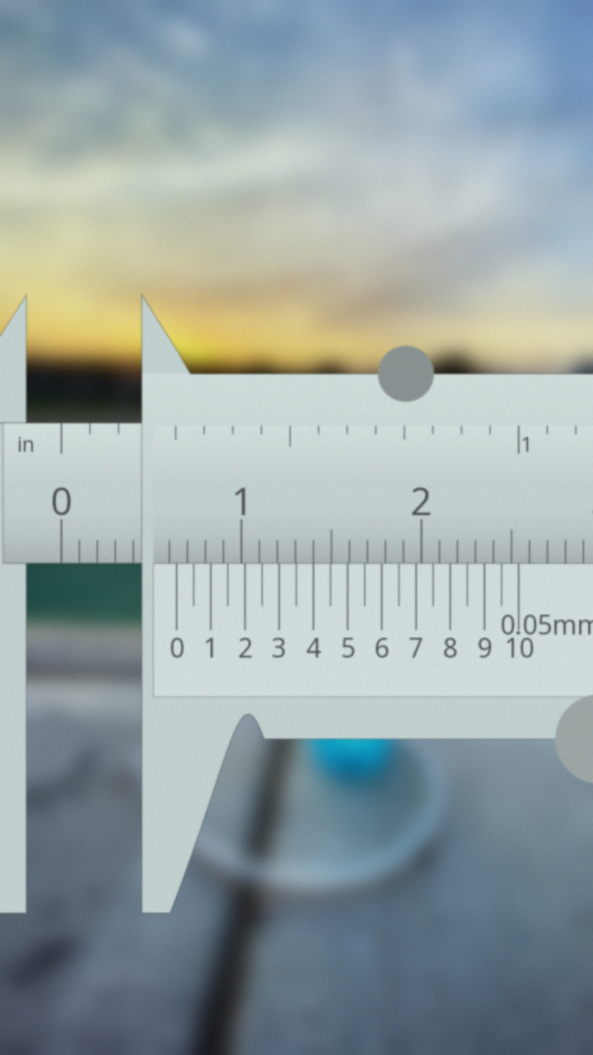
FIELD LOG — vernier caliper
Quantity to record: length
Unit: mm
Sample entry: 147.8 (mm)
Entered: 6.4 (mm)
